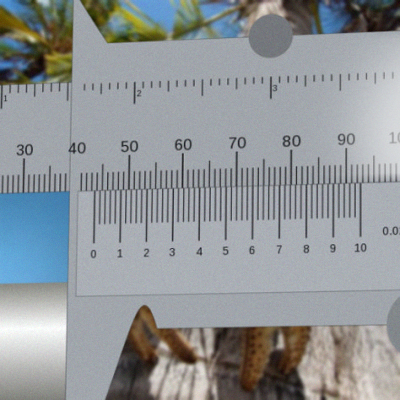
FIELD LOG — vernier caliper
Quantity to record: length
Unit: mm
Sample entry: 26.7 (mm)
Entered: 43.6 (mm)
